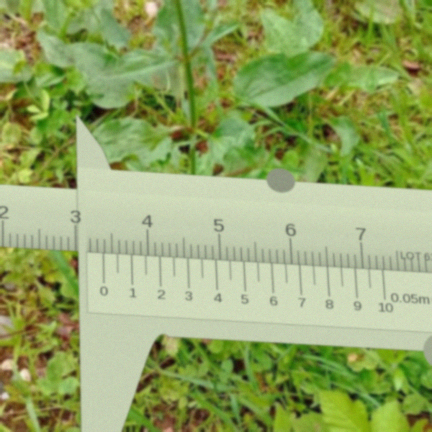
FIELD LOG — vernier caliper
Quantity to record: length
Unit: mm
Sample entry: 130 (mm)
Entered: 33.8 (mm)
